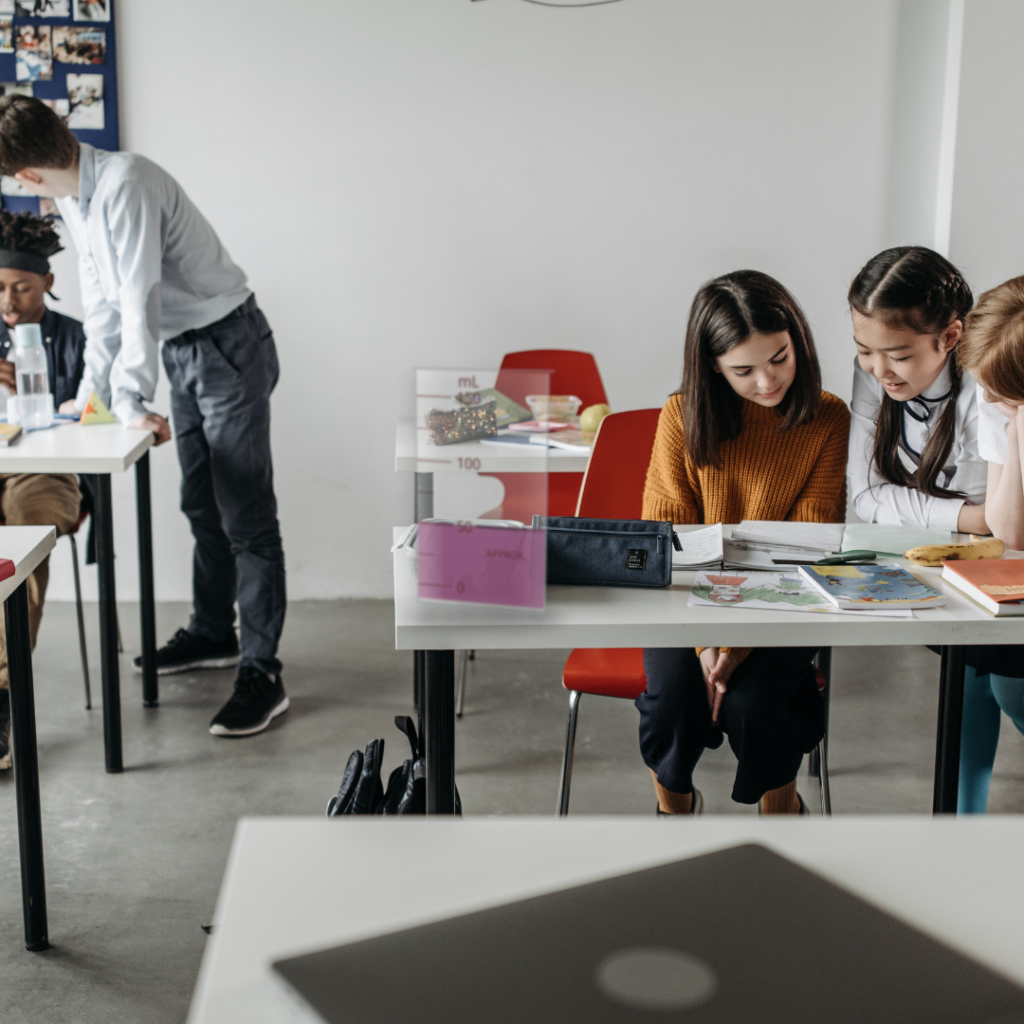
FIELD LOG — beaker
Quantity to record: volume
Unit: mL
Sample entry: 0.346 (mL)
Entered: 50 (mL)
